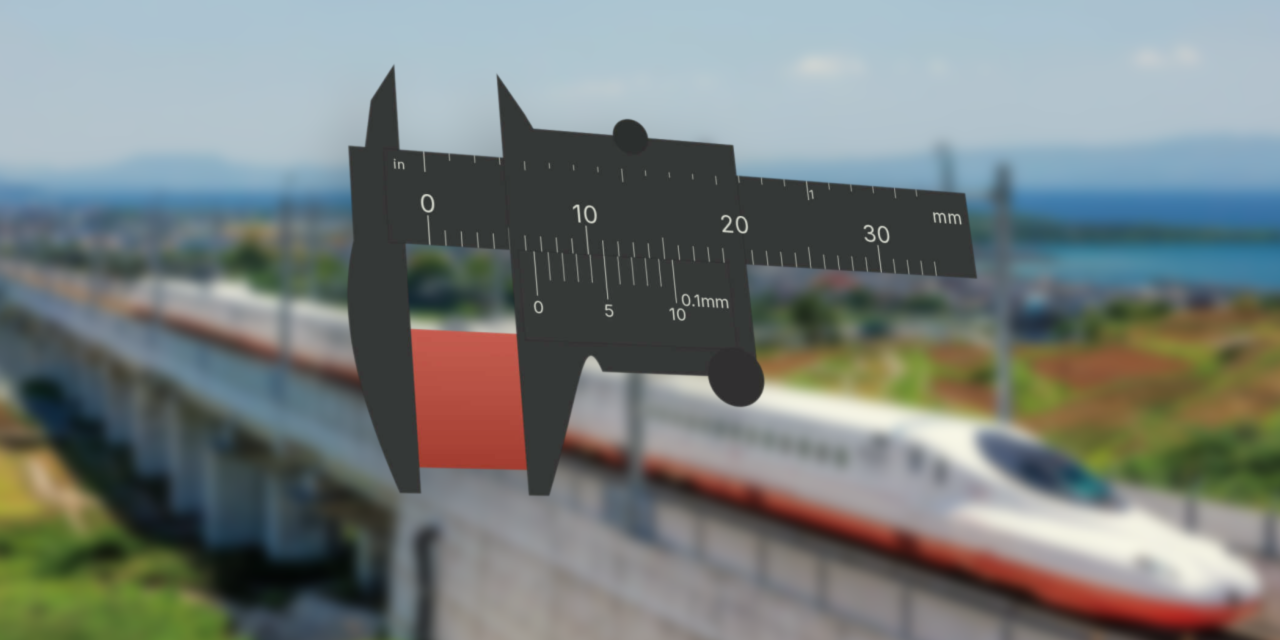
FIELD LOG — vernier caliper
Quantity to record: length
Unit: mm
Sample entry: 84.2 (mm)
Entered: 6.5 (mm)
